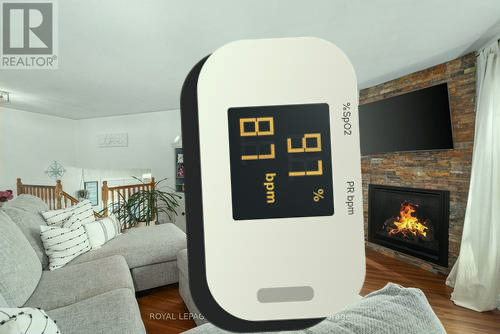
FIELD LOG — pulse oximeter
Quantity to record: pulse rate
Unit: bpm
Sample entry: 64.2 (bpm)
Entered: 87 (bpm)
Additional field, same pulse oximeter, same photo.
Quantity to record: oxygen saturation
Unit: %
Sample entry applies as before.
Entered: 97 (%)
